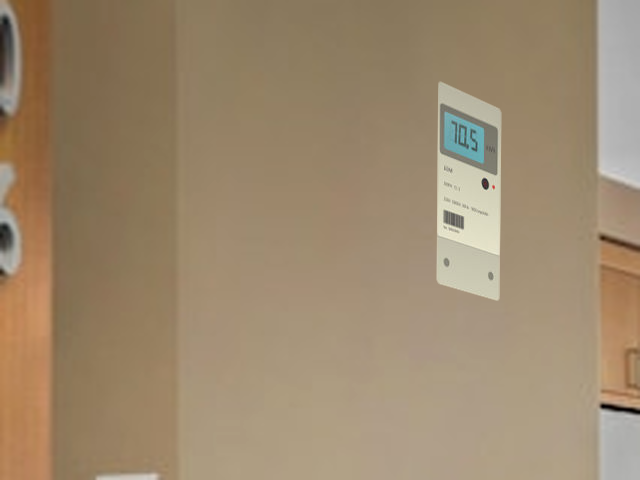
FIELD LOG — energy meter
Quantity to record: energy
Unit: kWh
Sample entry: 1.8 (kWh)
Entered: 70.5 (kWh)
